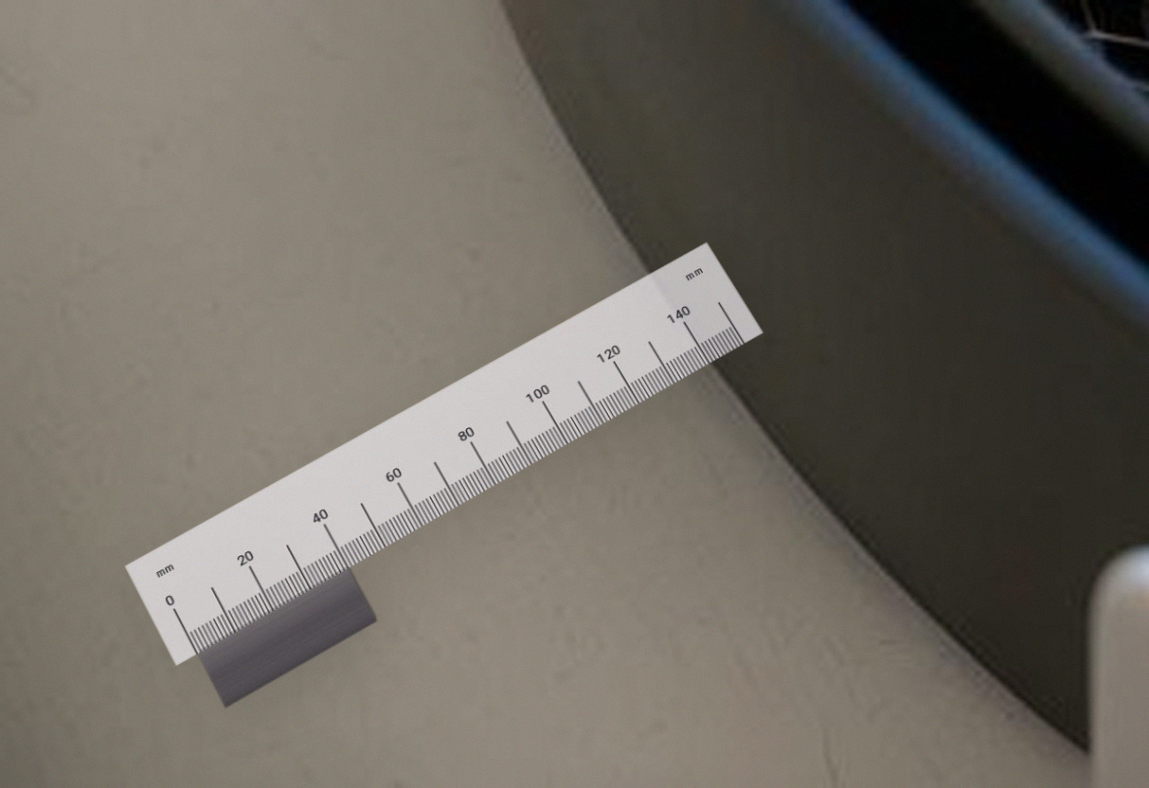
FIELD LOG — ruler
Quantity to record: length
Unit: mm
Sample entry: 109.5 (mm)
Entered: 40 (mm)
